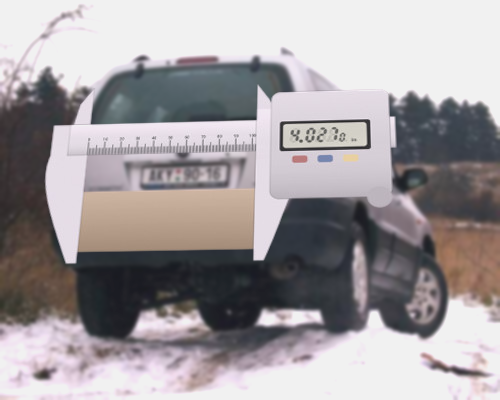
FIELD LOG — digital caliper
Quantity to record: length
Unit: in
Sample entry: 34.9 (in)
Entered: 4.0270 (in)
